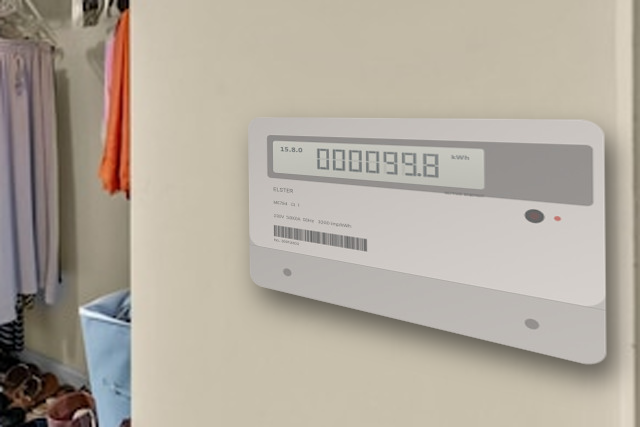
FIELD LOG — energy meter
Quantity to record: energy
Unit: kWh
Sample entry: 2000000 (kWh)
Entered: 99.8 (kWh)
